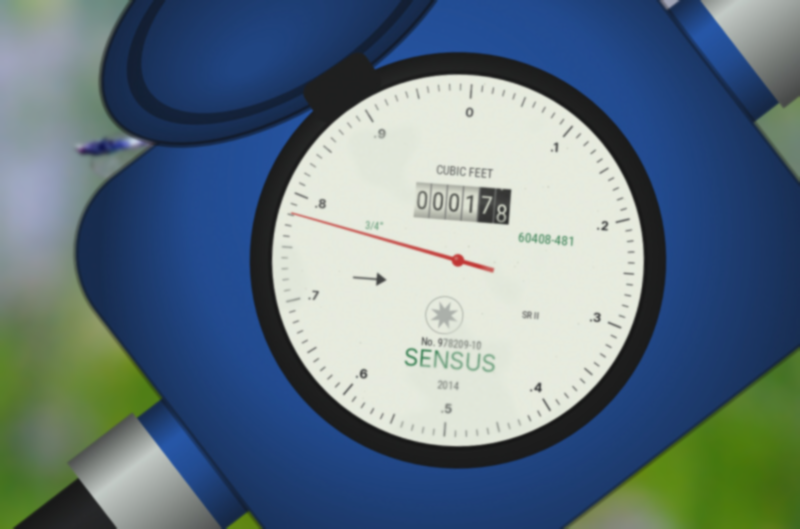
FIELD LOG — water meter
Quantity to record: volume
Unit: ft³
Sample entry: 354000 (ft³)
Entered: 177.78 (ft³)
